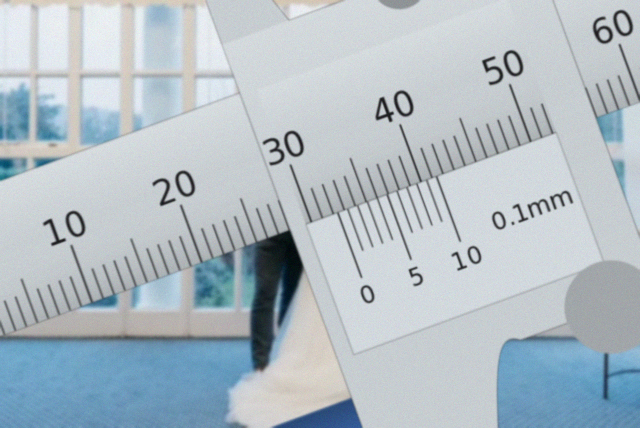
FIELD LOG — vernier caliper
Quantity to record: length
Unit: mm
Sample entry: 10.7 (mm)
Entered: 32.4 (mm)
